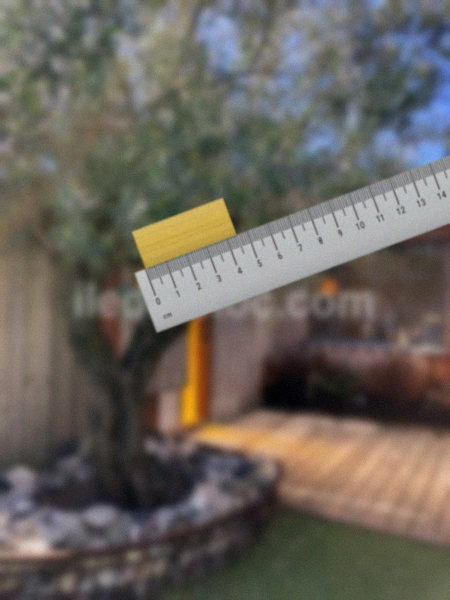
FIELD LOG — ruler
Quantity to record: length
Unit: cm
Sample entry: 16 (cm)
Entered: 4.5 (cm)
